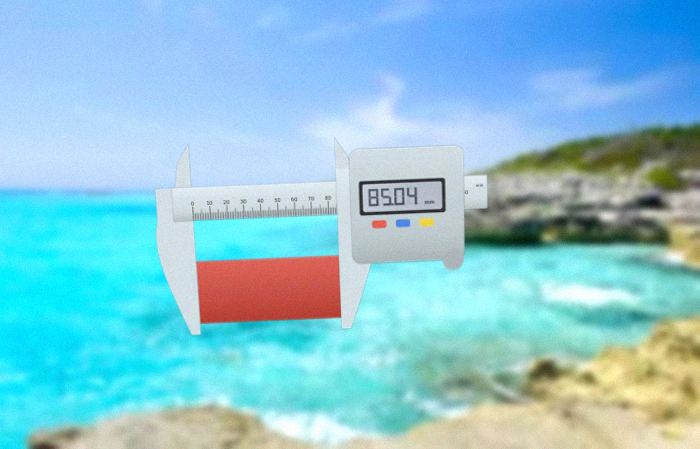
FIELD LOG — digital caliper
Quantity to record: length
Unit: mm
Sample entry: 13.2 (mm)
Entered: 85.04 (mm)
